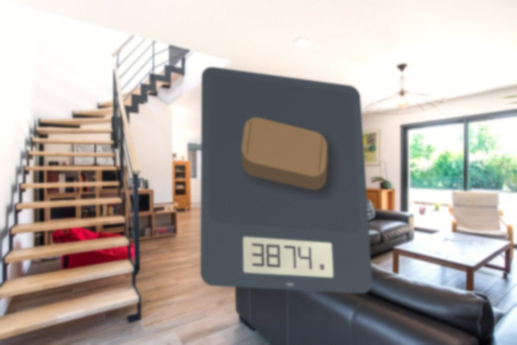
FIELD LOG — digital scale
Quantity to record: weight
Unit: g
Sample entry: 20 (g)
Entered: 3874 (g)
